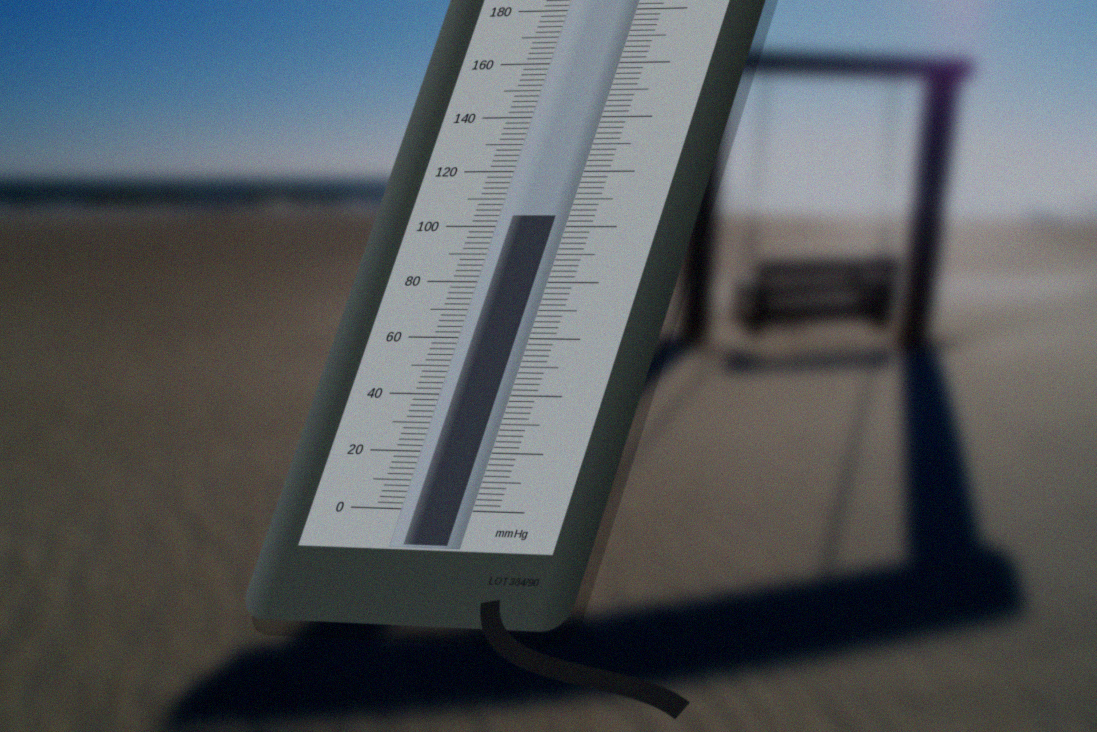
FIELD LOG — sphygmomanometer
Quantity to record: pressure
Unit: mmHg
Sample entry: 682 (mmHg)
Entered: 104 (mmHg)
